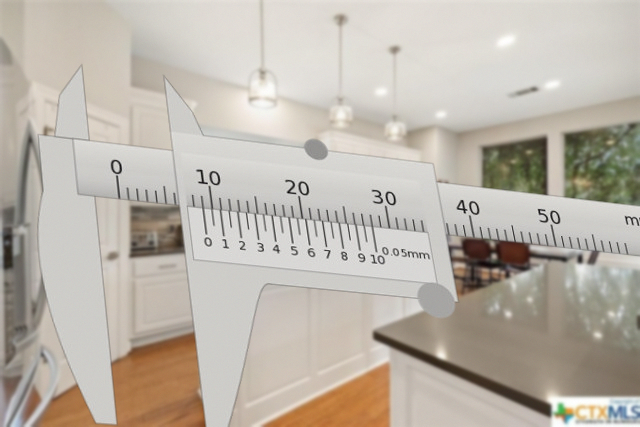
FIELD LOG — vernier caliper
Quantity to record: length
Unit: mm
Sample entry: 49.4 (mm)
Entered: 9.0 (mm)
